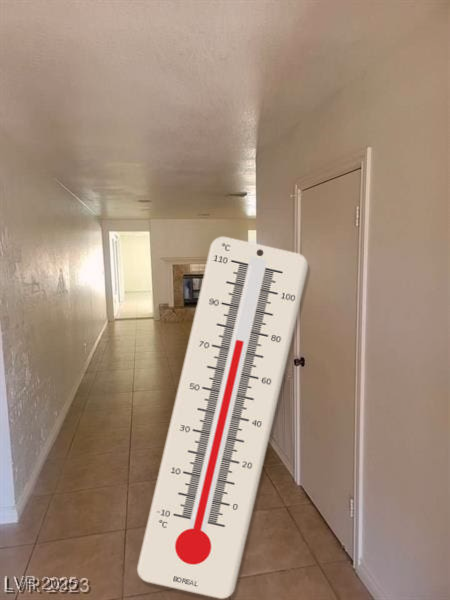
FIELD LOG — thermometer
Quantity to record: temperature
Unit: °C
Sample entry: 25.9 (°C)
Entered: 75 (°C)
